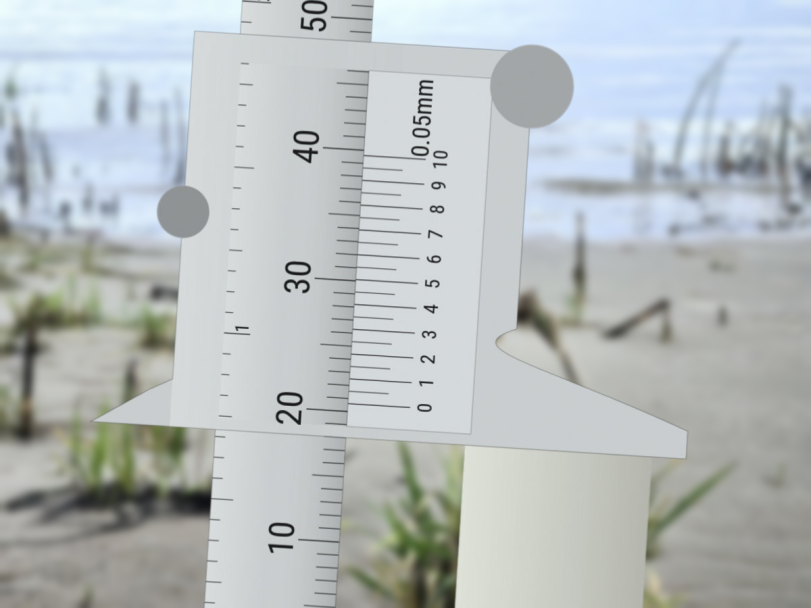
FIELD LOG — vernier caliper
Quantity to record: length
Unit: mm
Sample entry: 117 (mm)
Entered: 20.6 (mm)
